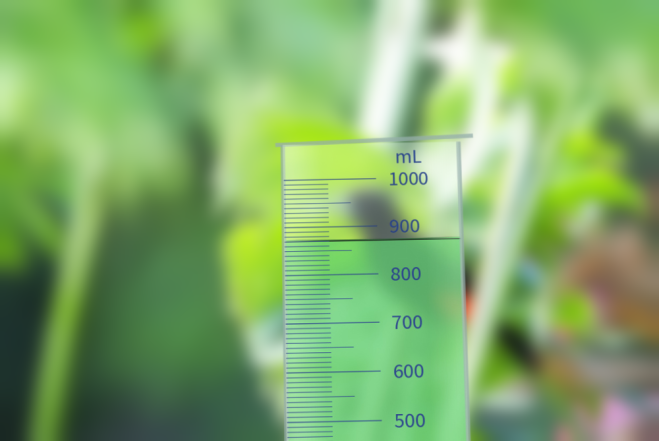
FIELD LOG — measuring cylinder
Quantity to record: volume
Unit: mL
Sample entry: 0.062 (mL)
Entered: 870 (mL)
